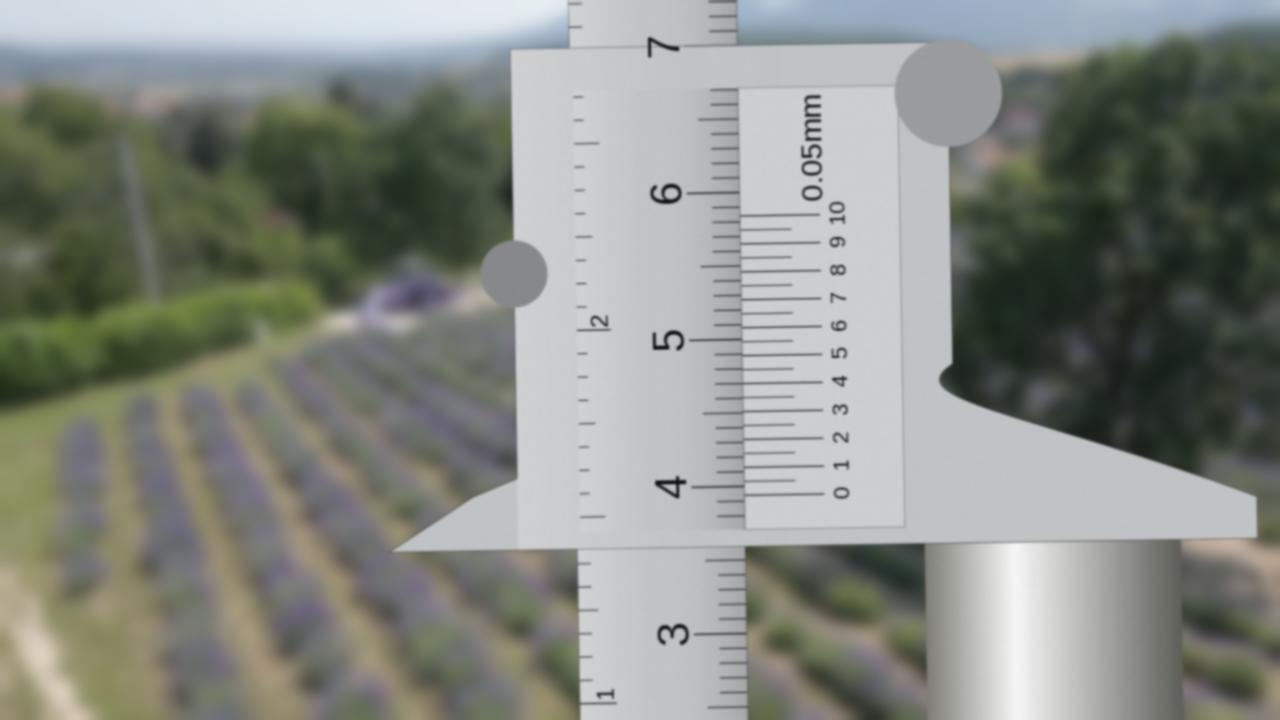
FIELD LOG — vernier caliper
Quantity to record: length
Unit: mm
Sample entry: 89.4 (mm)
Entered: 39.4 (mm)
